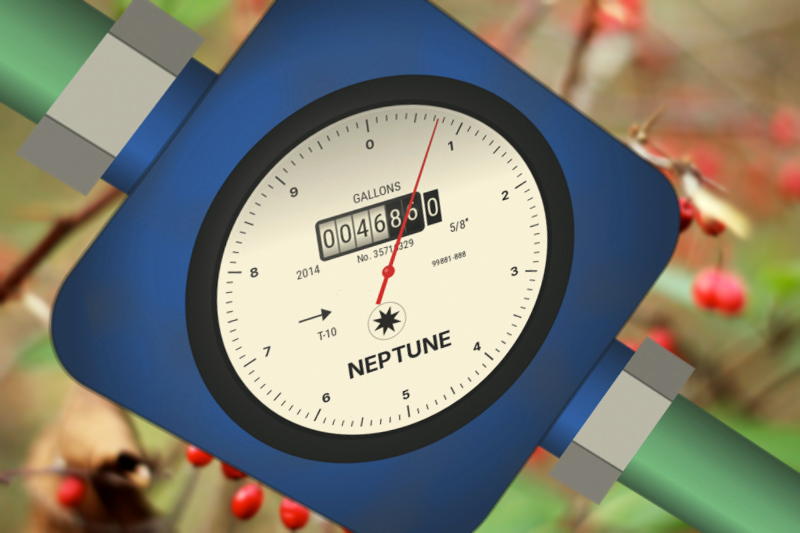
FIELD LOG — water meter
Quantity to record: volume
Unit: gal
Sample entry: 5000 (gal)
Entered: 46860.7 (gal)
